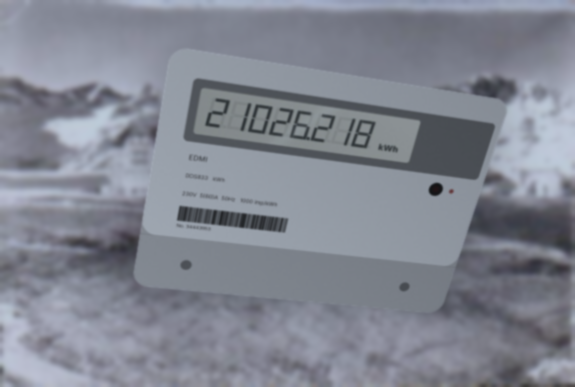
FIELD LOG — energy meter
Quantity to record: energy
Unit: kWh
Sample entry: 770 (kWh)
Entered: 21026.218 (kWh)
